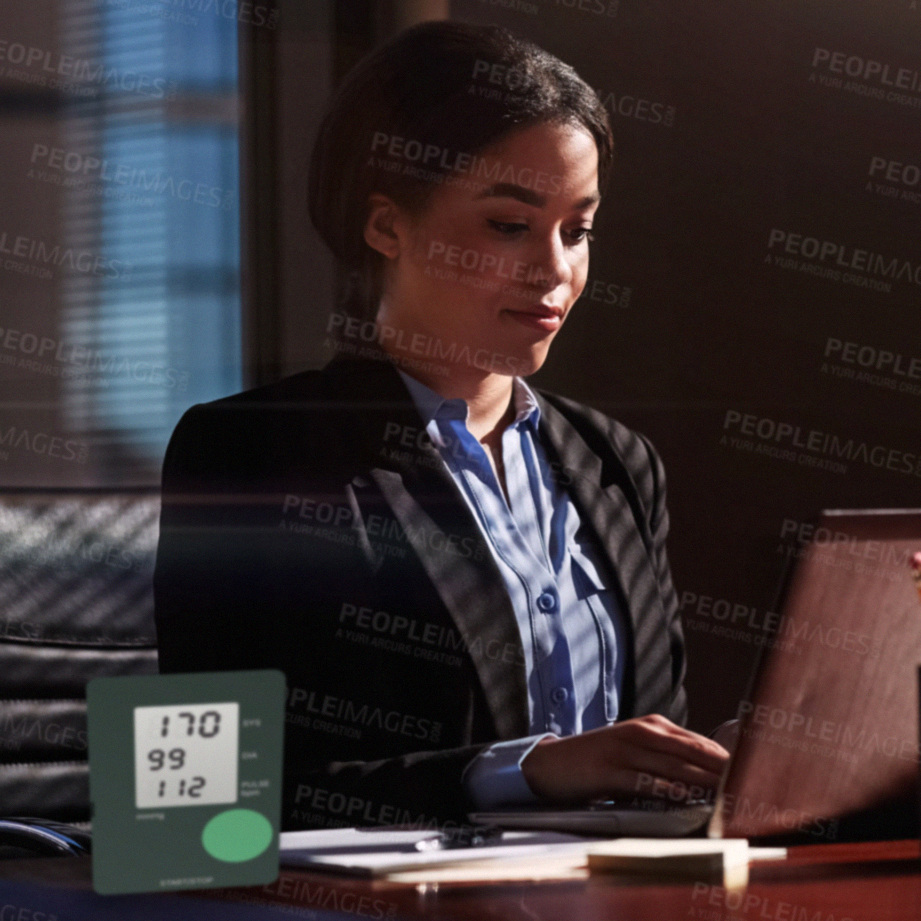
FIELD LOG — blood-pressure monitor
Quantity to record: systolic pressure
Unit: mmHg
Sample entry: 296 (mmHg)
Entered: 170 (mmHg)
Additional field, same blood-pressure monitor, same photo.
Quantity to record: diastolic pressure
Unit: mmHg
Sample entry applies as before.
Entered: 99 (mmHg)
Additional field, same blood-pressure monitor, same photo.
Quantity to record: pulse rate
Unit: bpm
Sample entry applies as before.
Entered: 112 (bpm)
